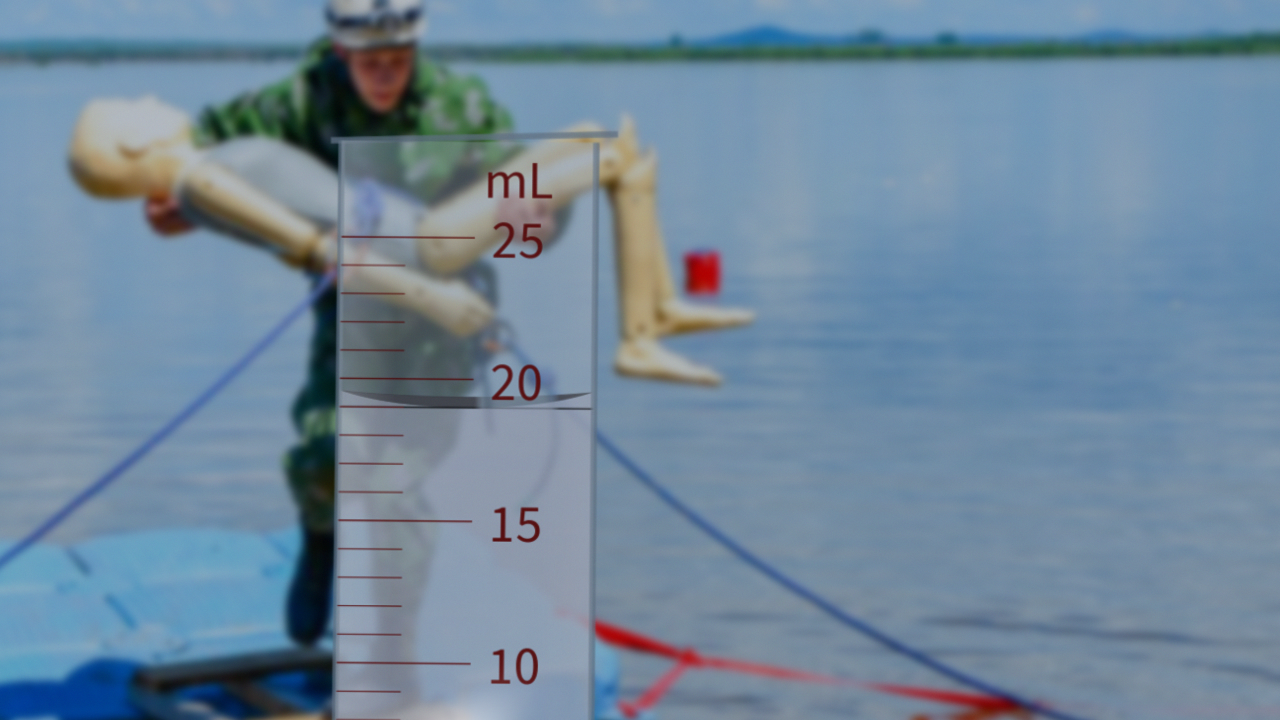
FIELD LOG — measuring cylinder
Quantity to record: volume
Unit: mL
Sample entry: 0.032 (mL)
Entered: 19 (mL)
